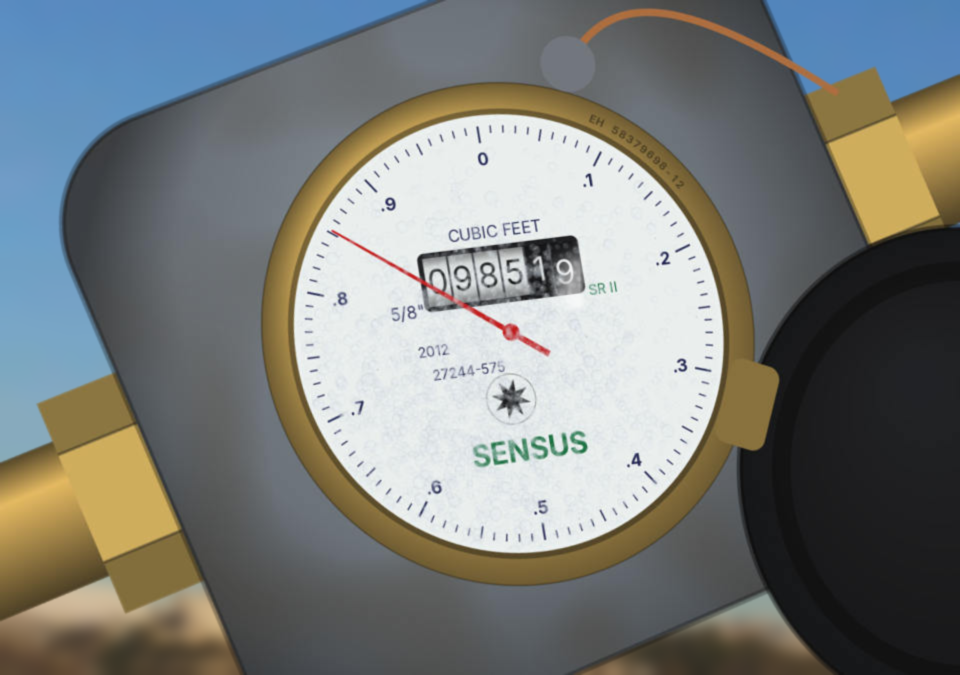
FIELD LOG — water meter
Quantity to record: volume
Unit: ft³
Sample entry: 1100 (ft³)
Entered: 98518.85 (ft³)
